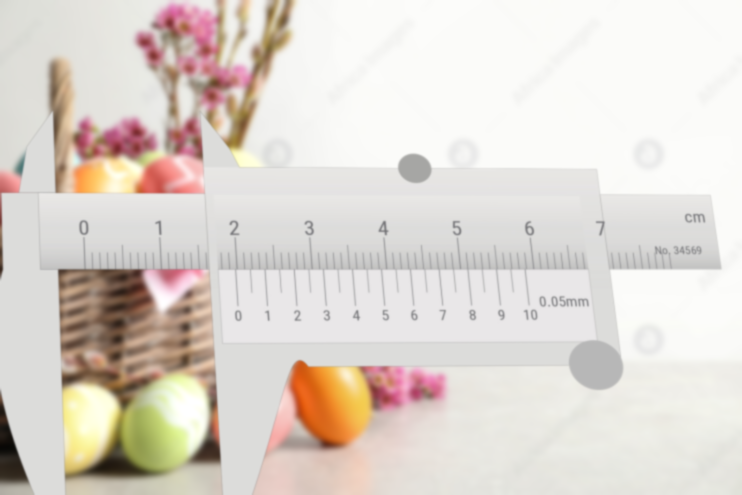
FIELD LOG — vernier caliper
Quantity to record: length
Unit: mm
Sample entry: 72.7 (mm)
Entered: 19.8 (mm)
